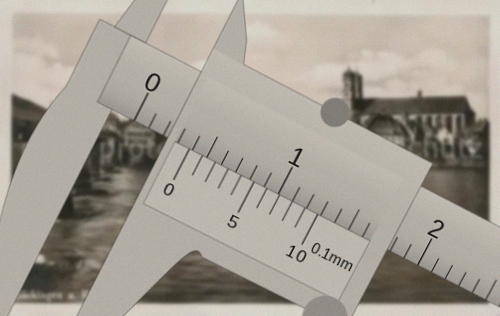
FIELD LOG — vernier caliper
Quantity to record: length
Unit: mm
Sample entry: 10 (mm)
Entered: 3.8 (mm)
